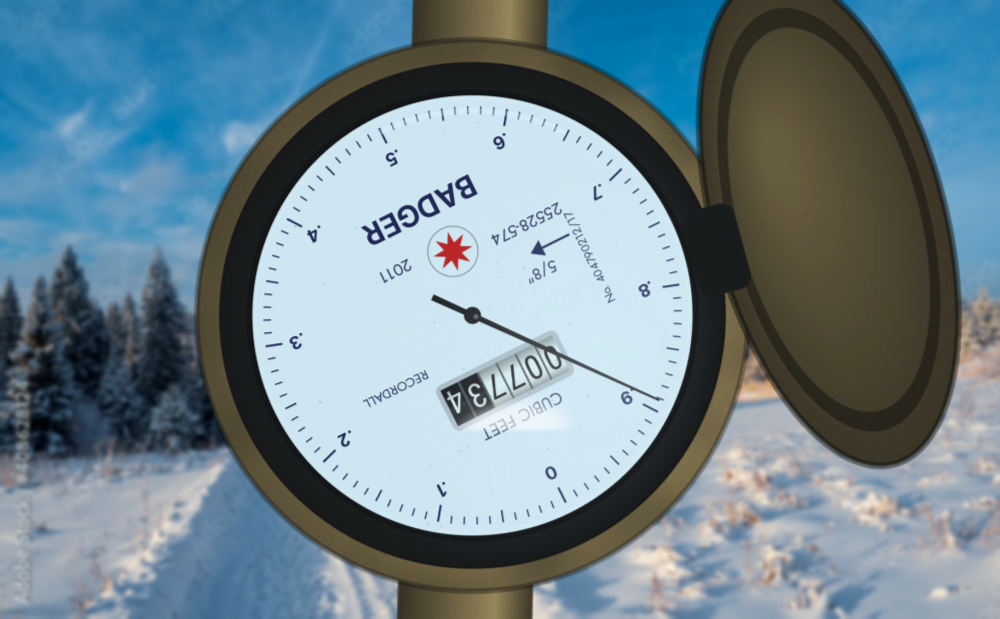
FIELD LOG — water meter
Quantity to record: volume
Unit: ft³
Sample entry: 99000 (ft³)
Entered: 7733.89 (ft³)
